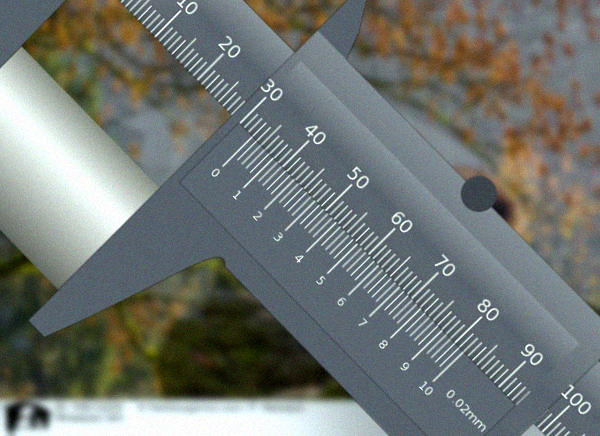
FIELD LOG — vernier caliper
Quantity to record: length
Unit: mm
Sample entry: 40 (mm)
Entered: 33.0 (mm)
